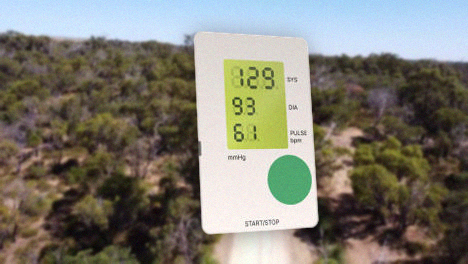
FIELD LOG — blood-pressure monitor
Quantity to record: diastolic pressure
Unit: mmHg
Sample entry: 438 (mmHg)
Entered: 93 (mmHg)
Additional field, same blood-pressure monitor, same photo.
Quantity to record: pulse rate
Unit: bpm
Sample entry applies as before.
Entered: 61 (bpm)
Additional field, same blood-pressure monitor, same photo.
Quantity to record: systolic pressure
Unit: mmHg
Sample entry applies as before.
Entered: 129 (mmHg)
